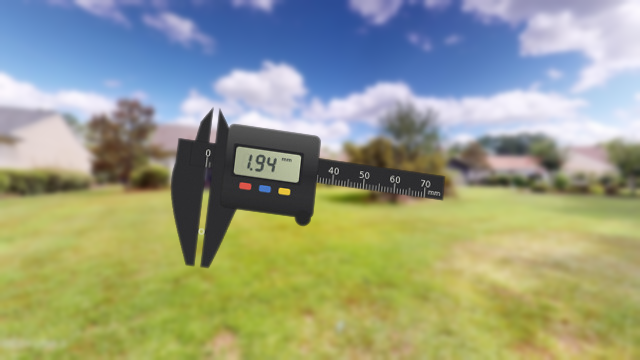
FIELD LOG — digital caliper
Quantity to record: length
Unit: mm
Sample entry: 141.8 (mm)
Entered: 1.94 (mm)
